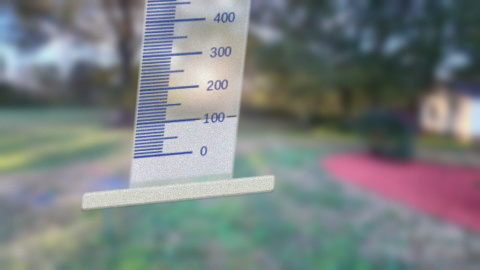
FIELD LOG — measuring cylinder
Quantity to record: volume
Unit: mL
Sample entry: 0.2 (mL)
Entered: 100 (mL)
